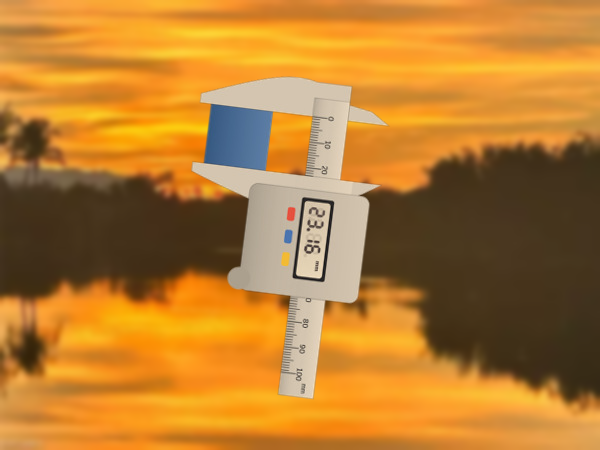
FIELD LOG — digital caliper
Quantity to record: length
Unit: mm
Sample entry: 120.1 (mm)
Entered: 23.16 (mm)
